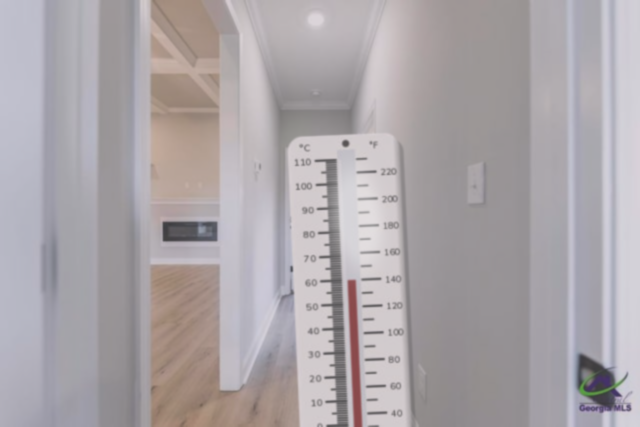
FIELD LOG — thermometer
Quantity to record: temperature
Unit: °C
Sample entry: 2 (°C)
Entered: 60 (°C)
